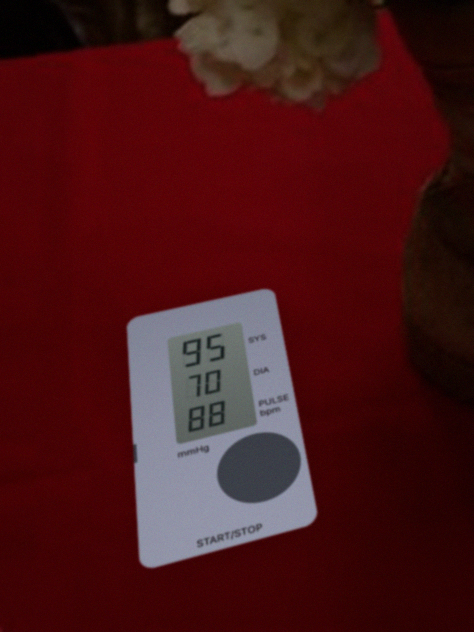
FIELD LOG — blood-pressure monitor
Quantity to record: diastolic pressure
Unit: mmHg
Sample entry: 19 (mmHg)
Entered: 70 (mmHg)
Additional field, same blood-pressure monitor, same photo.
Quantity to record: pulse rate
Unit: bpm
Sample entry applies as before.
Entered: 88 (bpm)
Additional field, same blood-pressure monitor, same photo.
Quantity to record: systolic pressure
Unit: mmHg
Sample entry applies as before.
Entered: 95 (mmHg)
